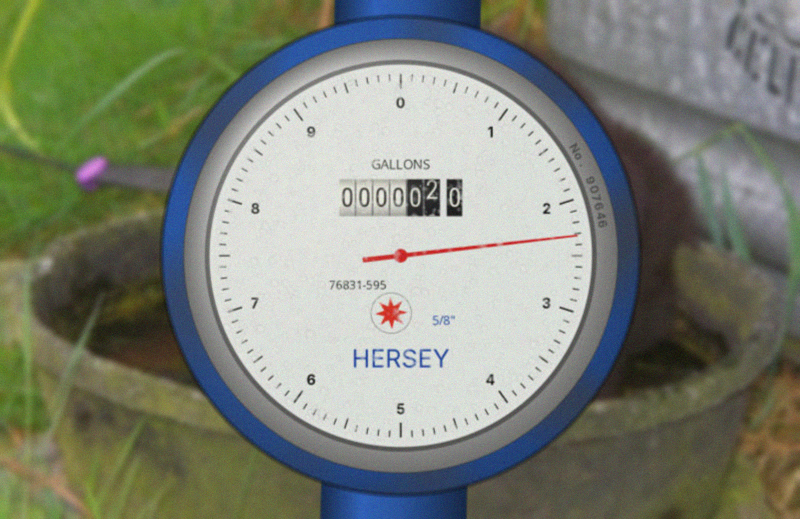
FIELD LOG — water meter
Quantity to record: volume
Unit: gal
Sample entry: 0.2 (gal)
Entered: 22.3 (gal)
